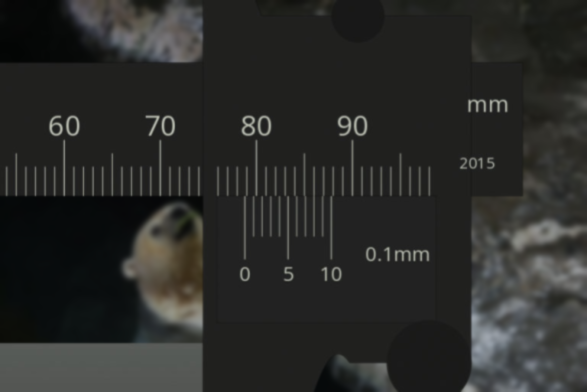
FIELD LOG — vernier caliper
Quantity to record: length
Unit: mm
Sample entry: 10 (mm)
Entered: 78.8 (mm)
